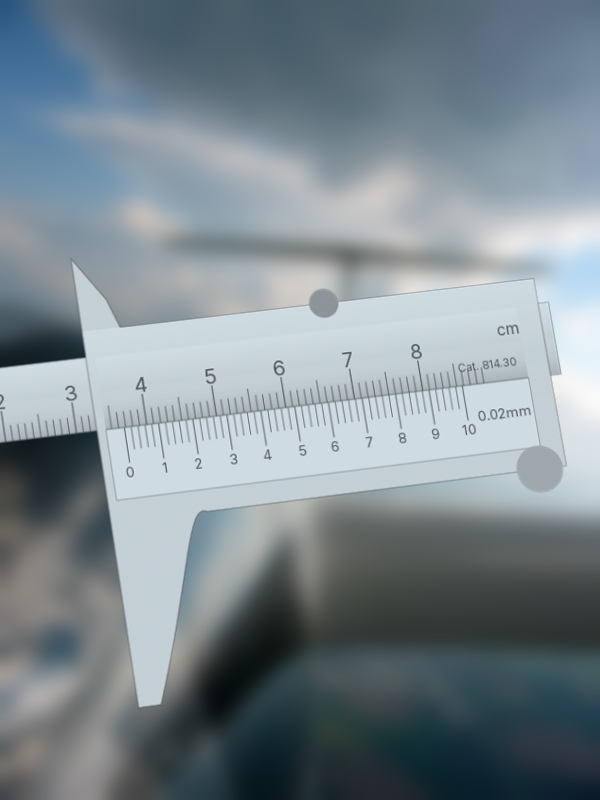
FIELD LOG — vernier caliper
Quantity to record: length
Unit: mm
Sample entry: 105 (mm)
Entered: 36.8 (mm)
